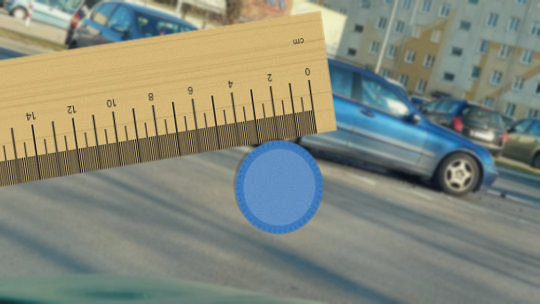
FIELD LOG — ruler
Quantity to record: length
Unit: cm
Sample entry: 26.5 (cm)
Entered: 4.5 (cm)
